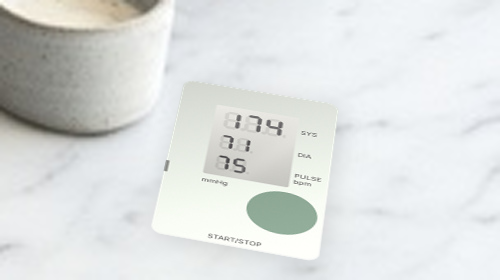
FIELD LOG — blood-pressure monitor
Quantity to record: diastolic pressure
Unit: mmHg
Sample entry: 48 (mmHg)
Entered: 71 (mmHg)
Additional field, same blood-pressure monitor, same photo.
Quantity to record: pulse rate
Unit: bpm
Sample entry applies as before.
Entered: 75 (bpm)
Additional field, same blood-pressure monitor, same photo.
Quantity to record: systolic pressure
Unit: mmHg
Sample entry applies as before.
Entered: 174 (mmHg)
